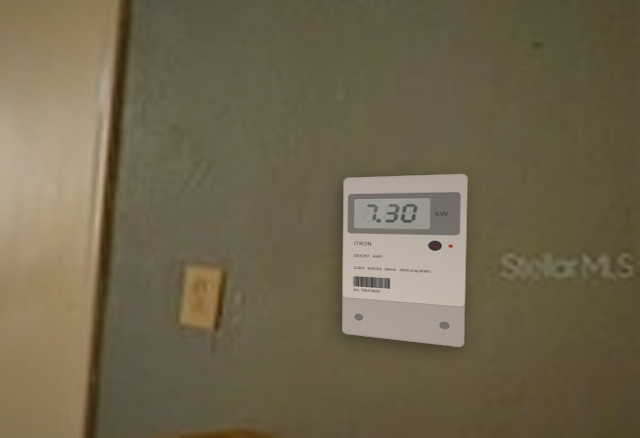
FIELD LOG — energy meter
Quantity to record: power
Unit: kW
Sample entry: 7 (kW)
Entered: 7.30 (kW)
